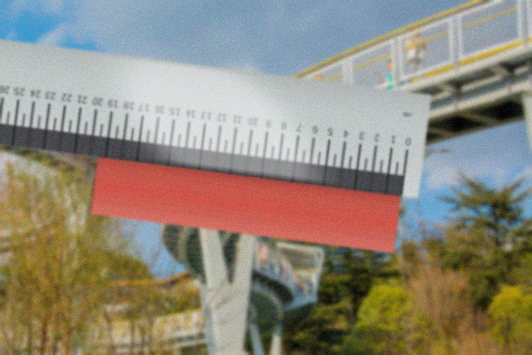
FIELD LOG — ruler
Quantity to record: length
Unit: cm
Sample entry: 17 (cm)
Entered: 19.5 (cm)
